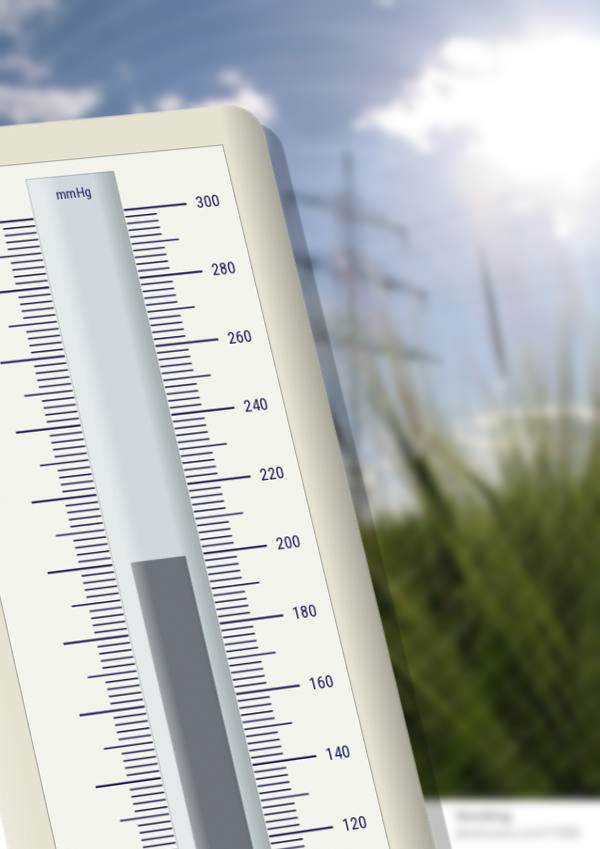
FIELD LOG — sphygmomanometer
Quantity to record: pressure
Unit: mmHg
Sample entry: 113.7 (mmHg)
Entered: 200 (mmHg)
